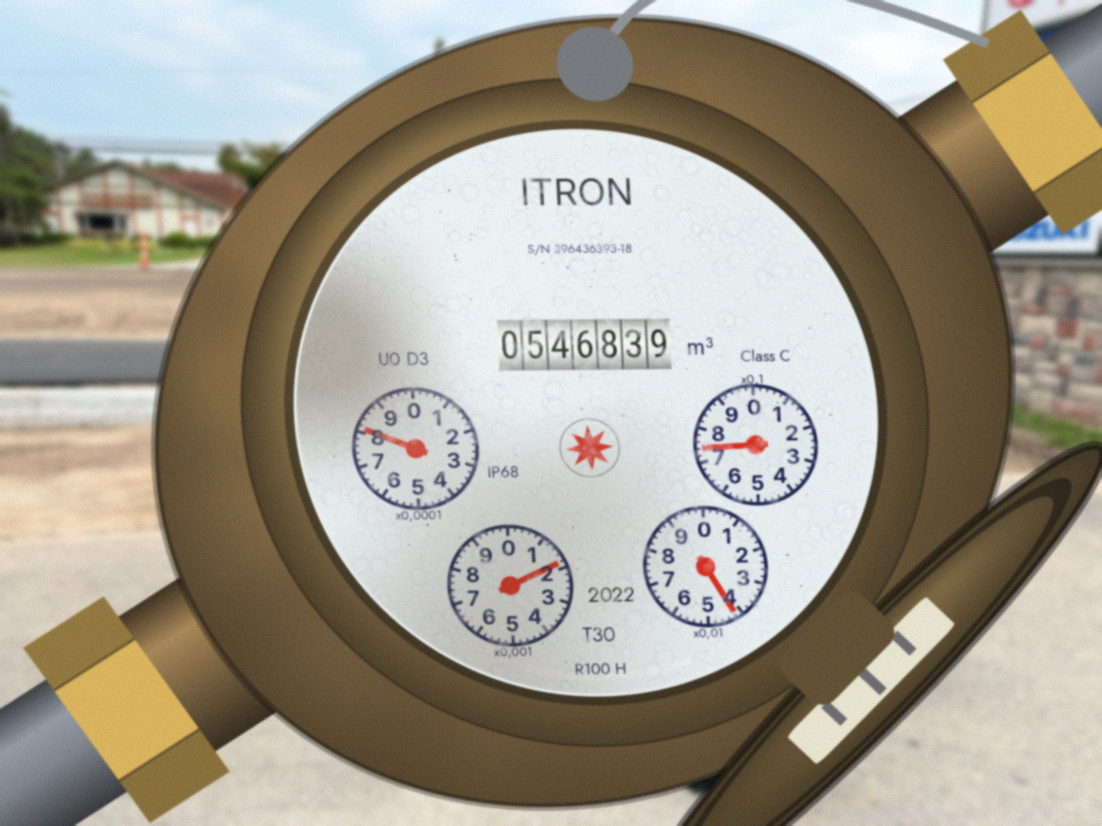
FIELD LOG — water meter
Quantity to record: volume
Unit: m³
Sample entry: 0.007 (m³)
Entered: 546839.7418 (m³)
